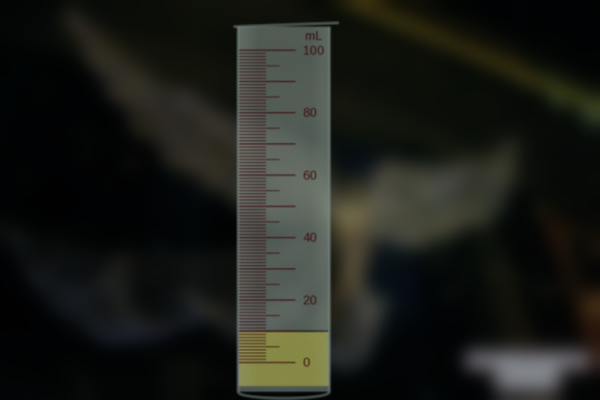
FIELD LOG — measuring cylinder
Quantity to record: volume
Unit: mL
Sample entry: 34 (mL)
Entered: 10 (mL)
